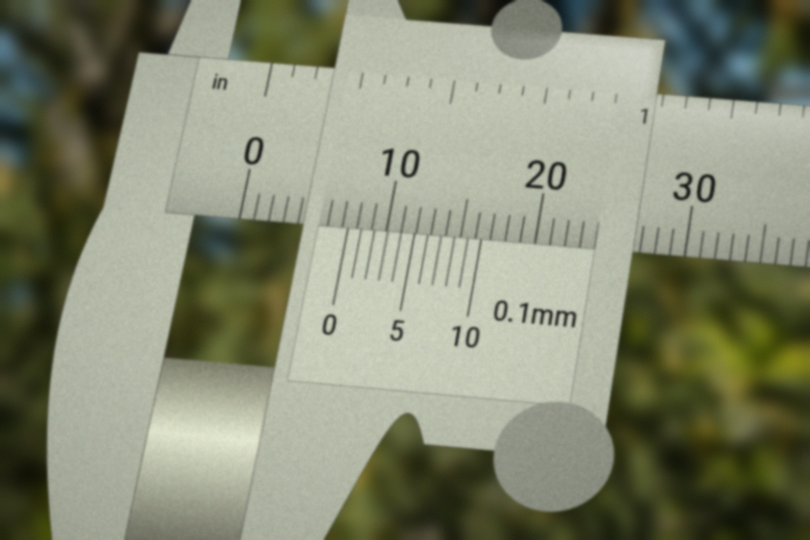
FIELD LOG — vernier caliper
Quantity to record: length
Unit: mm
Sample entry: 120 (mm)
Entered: 7.4 (mm)
